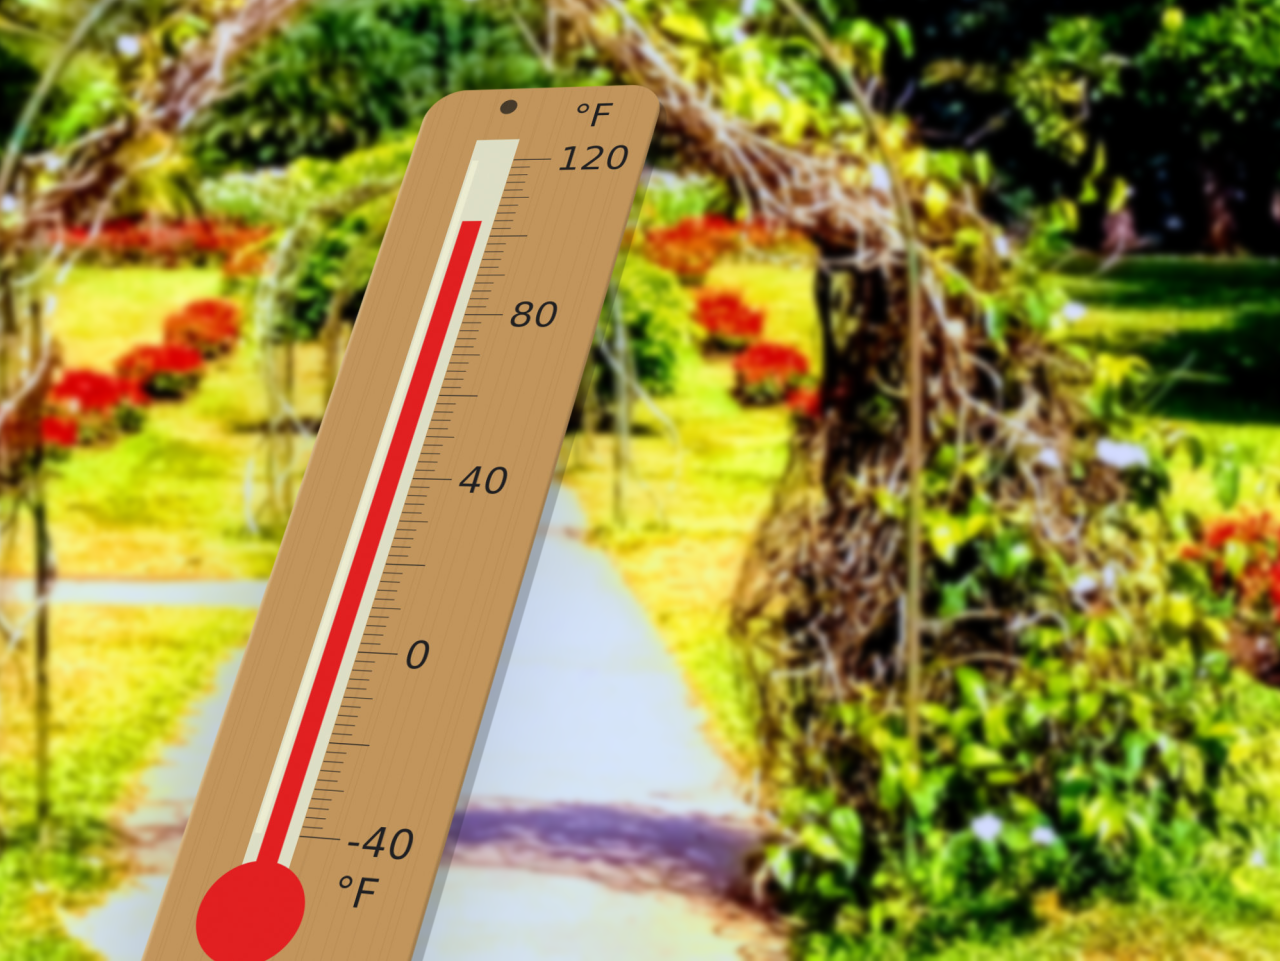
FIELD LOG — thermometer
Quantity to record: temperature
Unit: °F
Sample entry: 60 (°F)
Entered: 104 (°F)
